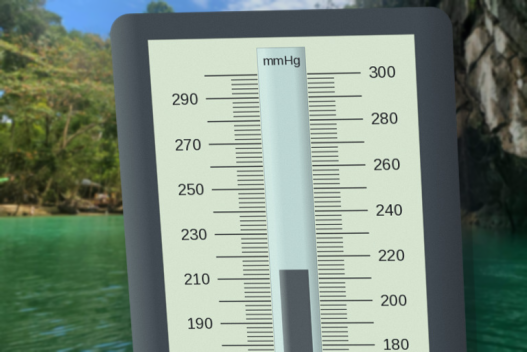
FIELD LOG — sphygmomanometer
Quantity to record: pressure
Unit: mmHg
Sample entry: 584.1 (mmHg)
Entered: 214 (mmHg)
